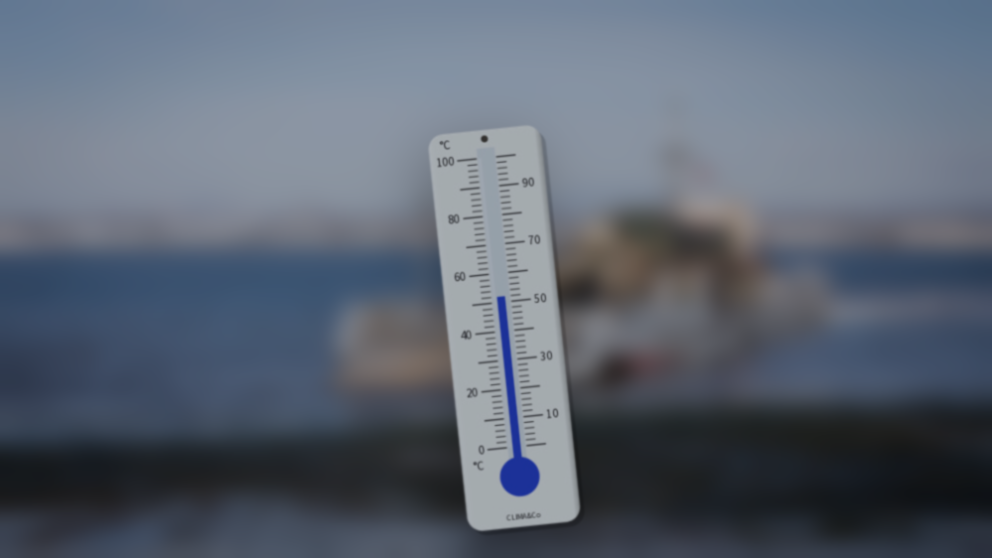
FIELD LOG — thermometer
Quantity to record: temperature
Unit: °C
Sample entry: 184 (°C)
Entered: 52 (°C)
